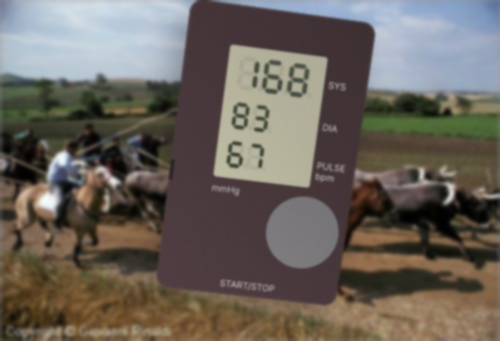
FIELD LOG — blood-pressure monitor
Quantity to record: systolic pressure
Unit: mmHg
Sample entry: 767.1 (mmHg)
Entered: 168 (mmHg)
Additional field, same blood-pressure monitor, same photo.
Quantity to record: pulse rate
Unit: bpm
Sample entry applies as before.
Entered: 67 (bpm)
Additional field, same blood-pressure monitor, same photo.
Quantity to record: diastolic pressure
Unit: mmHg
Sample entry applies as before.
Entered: 83 (mmHg)
